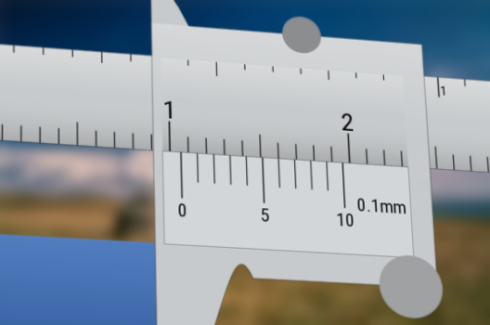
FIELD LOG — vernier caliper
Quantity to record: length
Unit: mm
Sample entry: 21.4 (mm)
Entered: 10.6 (mm)
